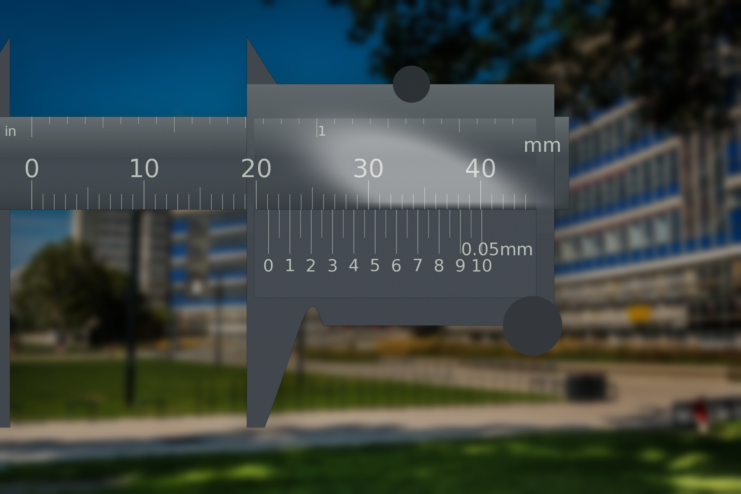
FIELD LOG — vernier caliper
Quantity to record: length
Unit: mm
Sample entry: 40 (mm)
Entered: 21.1 (mm)
